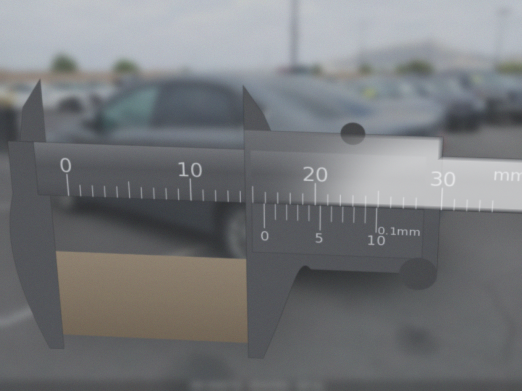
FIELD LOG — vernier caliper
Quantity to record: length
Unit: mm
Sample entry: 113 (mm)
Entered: 15.9 (mm)
